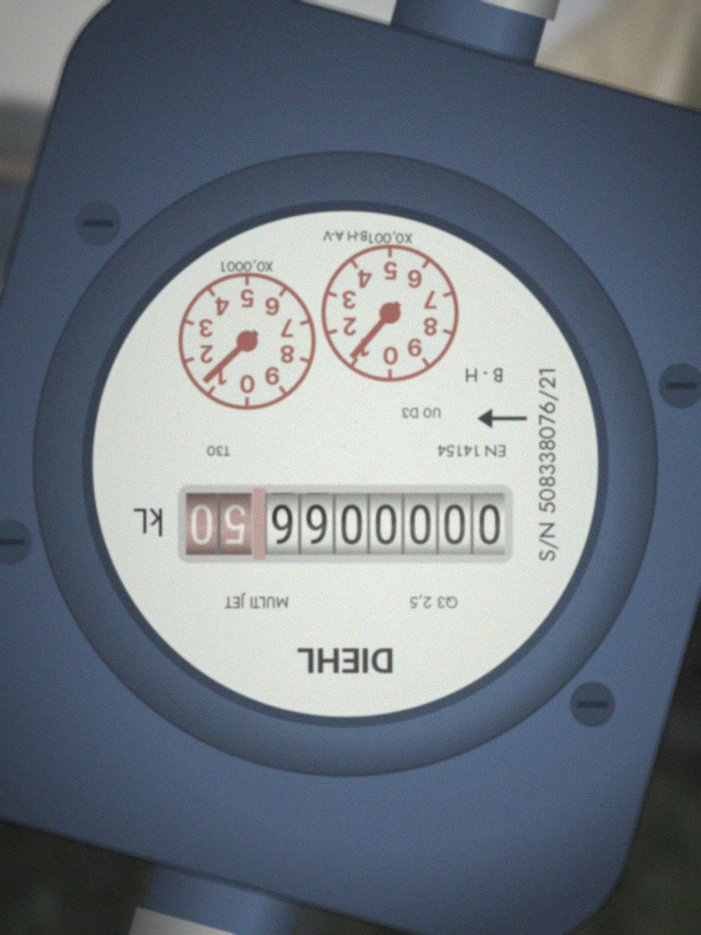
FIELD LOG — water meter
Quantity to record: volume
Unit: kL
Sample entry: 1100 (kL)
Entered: 66.5011 (kL)
